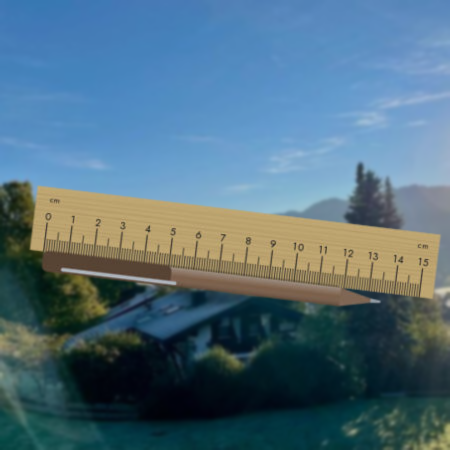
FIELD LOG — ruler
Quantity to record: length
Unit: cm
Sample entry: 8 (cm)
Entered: 13.5 (cm)
